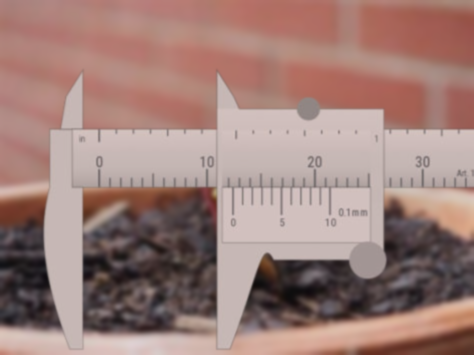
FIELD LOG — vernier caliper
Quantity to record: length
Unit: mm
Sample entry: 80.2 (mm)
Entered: 12.4 (mm)
